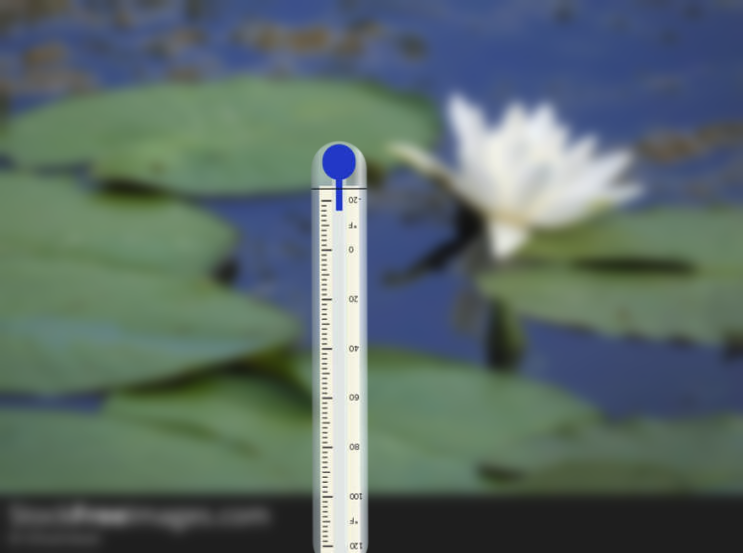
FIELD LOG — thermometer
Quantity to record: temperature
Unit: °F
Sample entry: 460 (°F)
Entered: -16 (°F)
